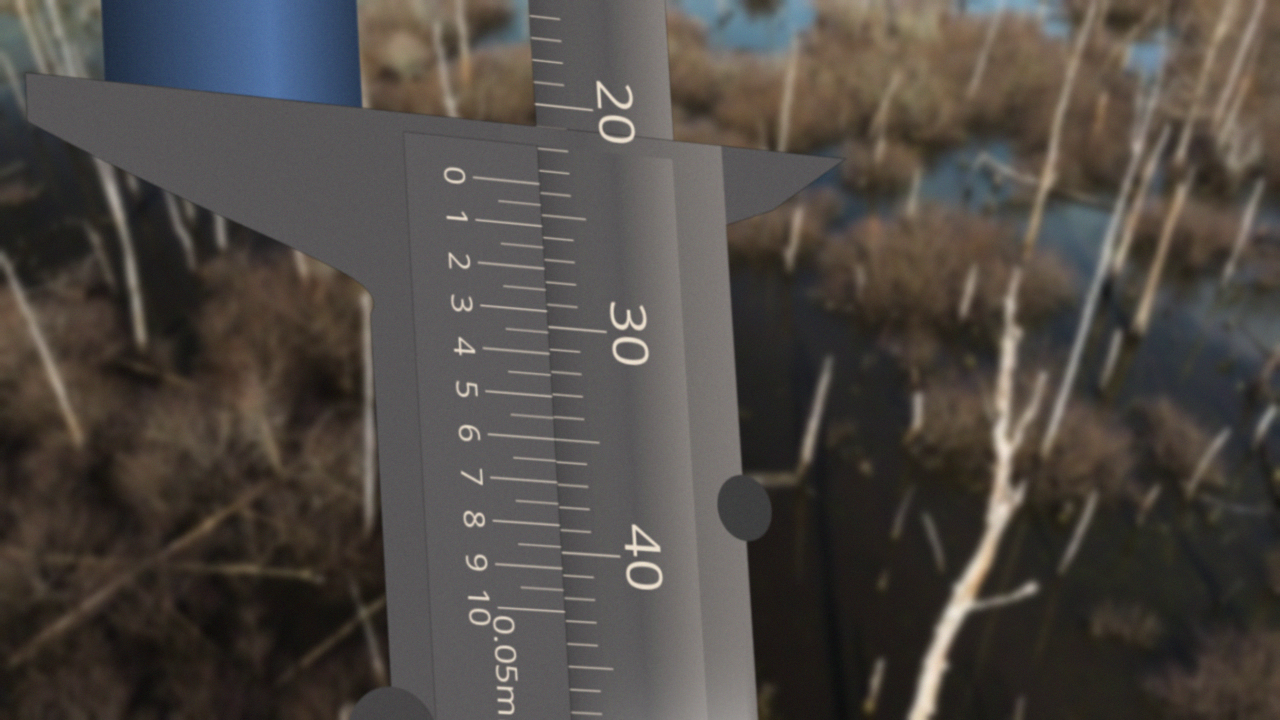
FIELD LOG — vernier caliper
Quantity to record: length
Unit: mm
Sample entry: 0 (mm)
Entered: 23.6 (mm)
